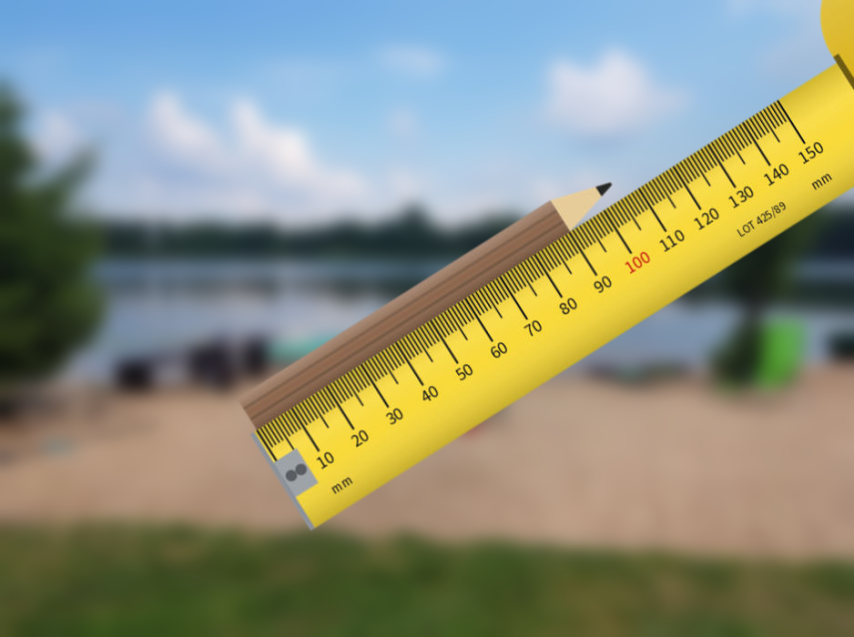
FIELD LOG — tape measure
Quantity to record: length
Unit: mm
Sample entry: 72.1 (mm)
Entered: 105 (mm)
